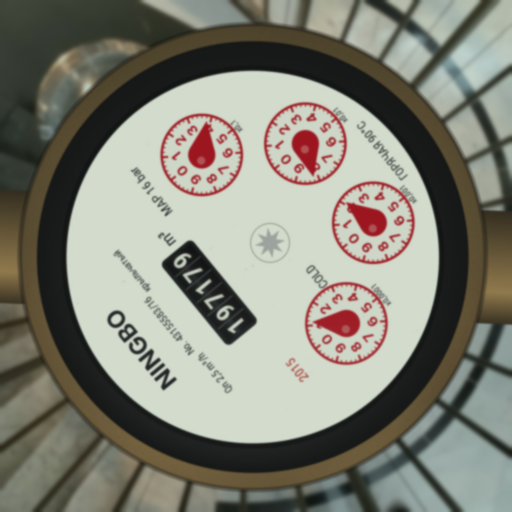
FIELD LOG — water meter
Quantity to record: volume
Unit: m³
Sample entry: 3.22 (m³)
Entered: 197179.3821 (m³)
